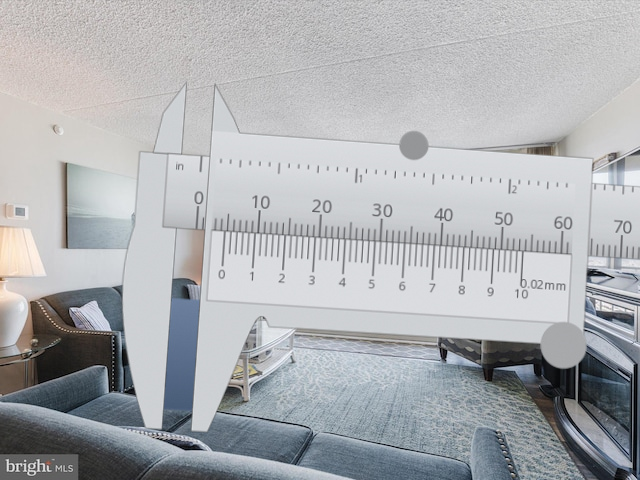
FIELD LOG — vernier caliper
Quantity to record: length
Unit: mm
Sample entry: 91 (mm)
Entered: 4.6 (mm)
